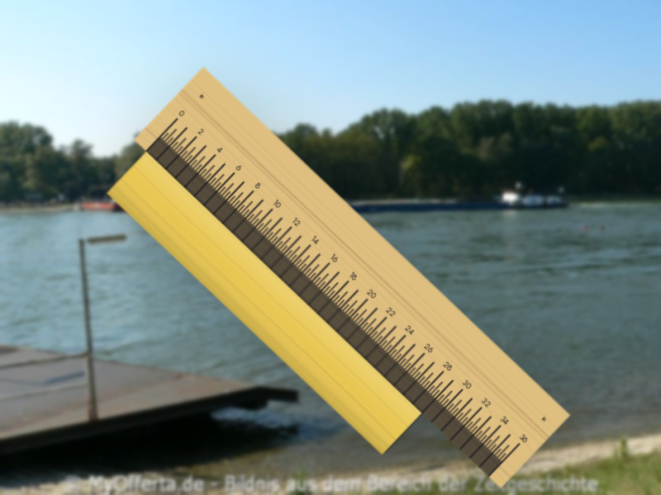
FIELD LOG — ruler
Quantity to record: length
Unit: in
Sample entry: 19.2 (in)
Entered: 29 (in)
